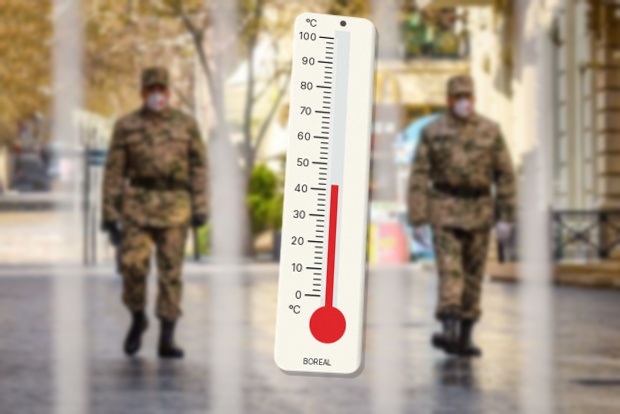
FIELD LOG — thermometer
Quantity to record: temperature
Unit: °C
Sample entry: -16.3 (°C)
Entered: 42 (°C)
